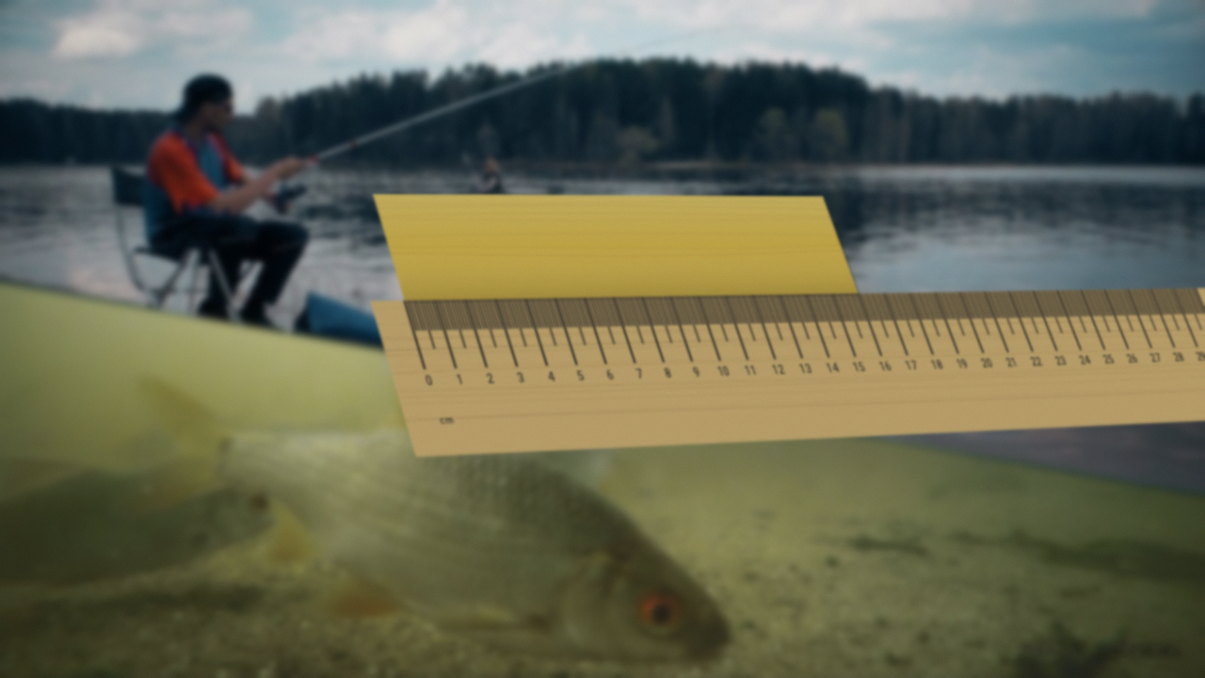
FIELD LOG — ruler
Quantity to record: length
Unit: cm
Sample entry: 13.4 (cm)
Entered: 16 (cm)
